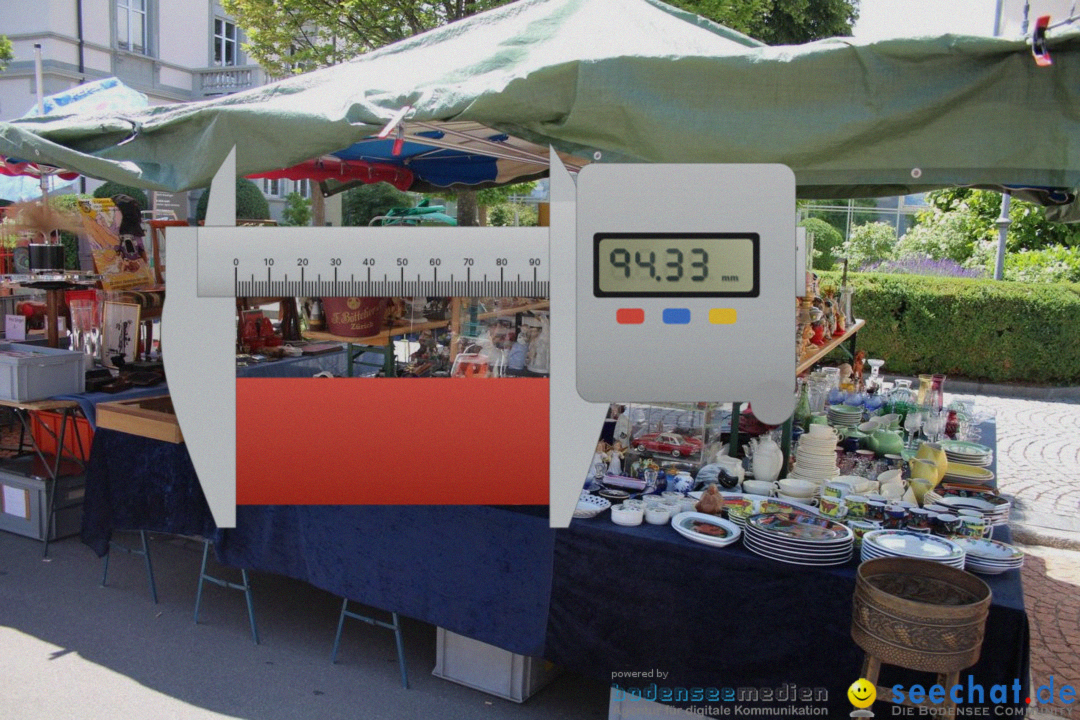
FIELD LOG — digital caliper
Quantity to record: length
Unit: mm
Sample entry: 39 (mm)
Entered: 94.33 (mm)
